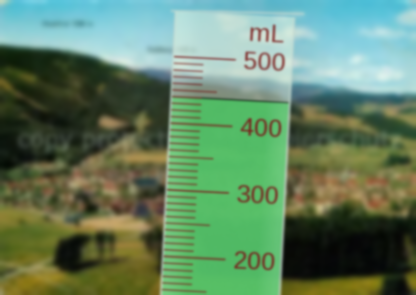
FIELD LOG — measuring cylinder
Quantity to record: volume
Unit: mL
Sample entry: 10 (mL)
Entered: 440 (mL)
